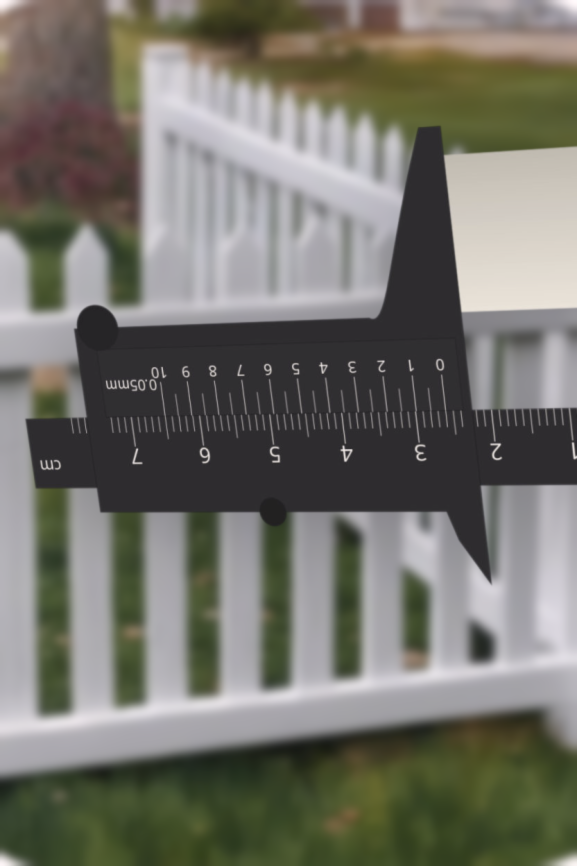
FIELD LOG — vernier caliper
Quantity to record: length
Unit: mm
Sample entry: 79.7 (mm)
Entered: 26.0 (mm)
